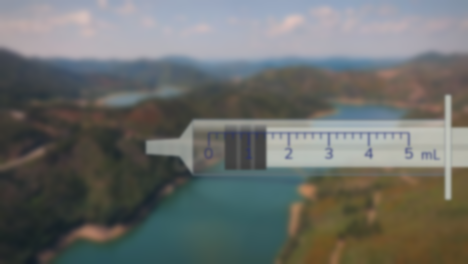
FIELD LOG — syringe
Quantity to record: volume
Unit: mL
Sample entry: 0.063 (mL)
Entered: 0.4 (mL)
